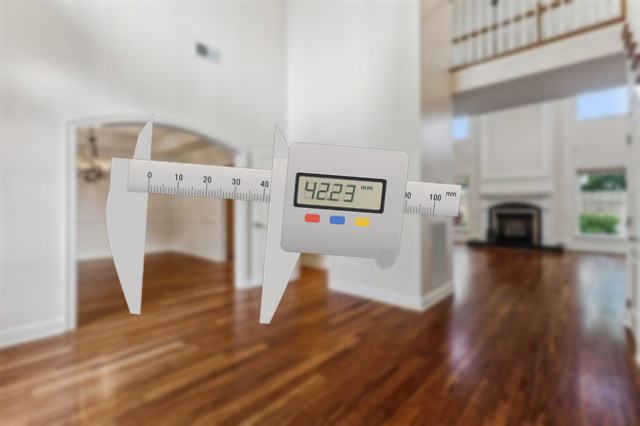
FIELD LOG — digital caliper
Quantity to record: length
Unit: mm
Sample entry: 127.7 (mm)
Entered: 42.23 (mm)
